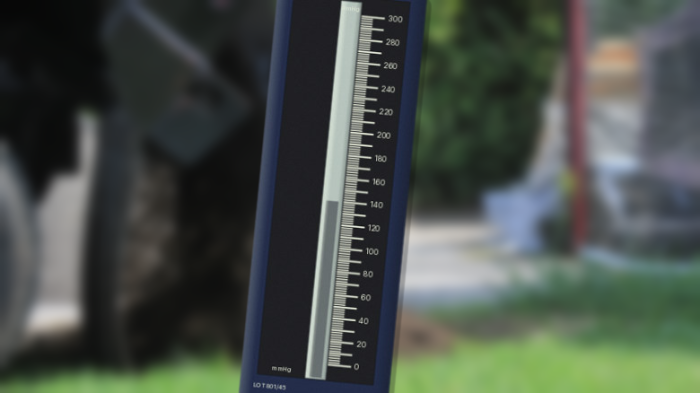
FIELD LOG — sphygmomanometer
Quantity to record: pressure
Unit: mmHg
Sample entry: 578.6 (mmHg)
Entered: 140 (mmHg)
